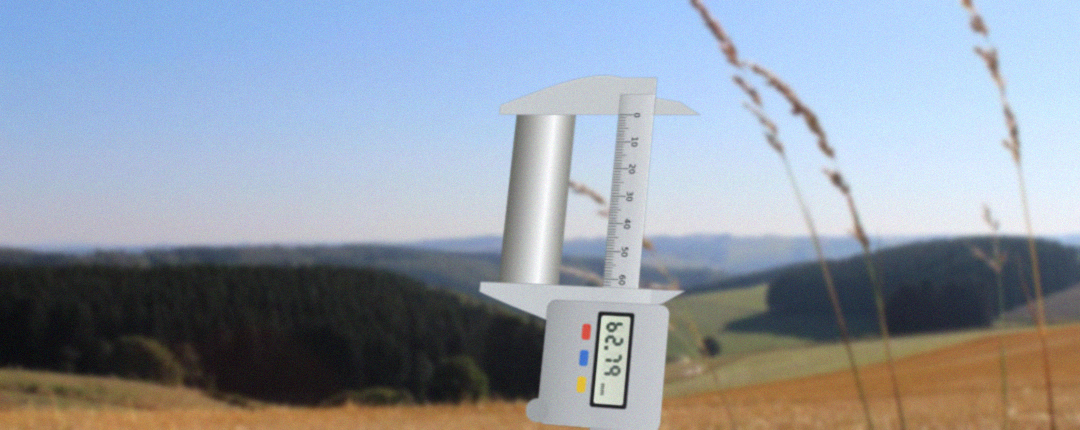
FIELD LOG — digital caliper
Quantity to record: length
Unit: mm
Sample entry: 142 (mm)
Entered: 62.79 (mm)
